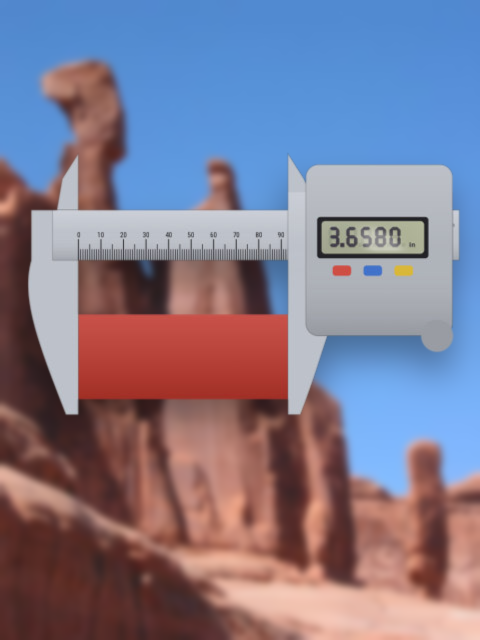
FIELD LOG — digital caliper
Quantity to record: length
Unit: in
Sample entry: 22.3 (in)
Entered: 3.6580 (in)
